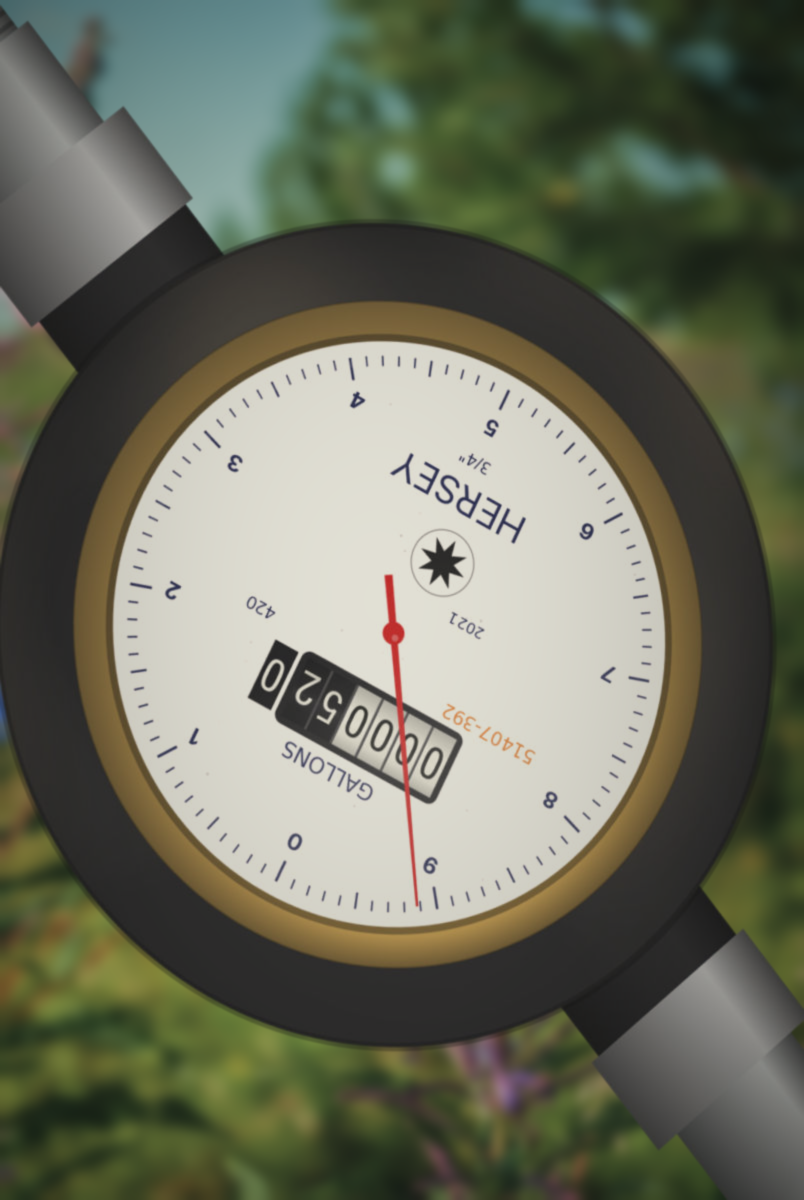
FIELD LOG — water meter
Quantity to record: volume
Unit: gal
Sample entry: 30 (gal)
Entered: 519.1 (gal)
